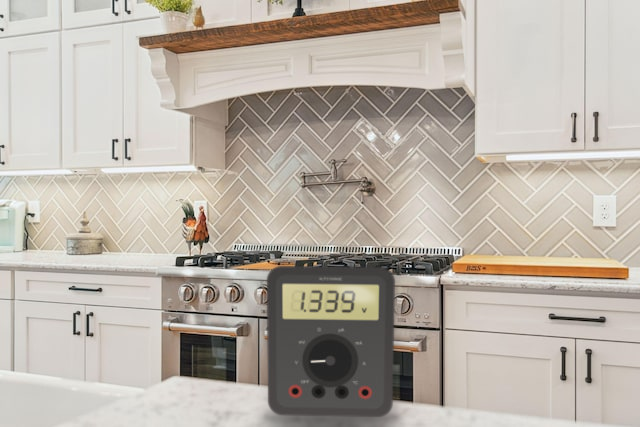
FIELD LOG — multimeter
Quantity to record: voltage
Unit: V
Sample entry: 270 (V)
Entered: 1.339 (V)
